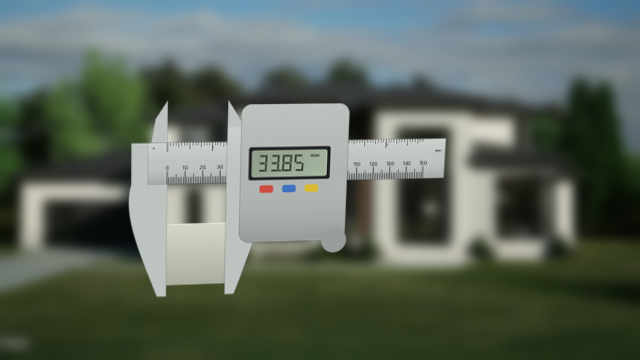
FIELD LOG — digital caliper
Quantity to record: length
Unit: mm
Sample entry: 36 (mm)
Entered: 33.85 (mm)
